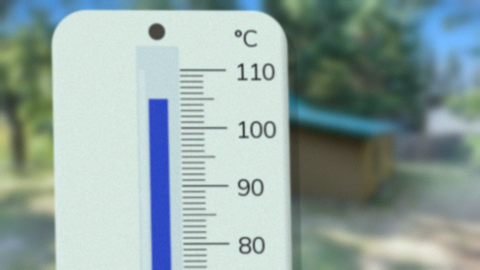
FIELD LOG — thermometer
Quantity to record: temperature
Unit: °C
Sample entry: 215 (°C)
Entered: 105 (°C)
